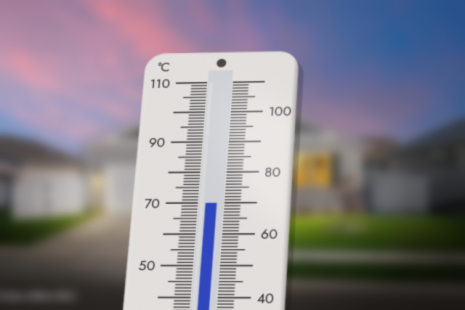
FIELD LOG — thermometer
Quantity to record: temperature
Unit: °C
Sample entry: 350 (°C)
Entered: 70 (°C)
